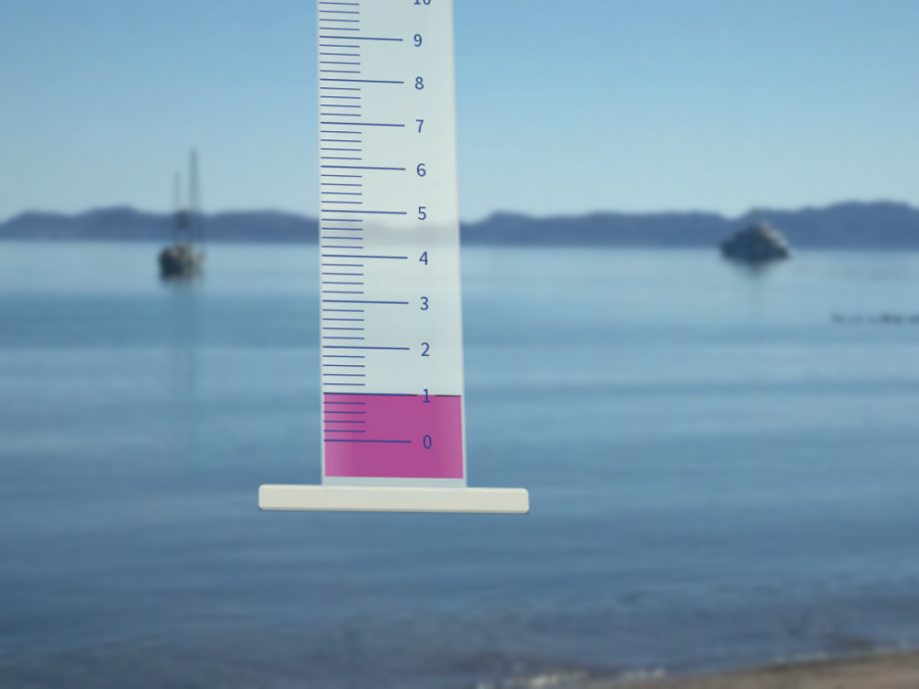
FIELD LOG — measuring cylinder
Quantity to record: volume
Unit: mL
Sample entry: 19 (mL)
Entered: 1 (mL)
